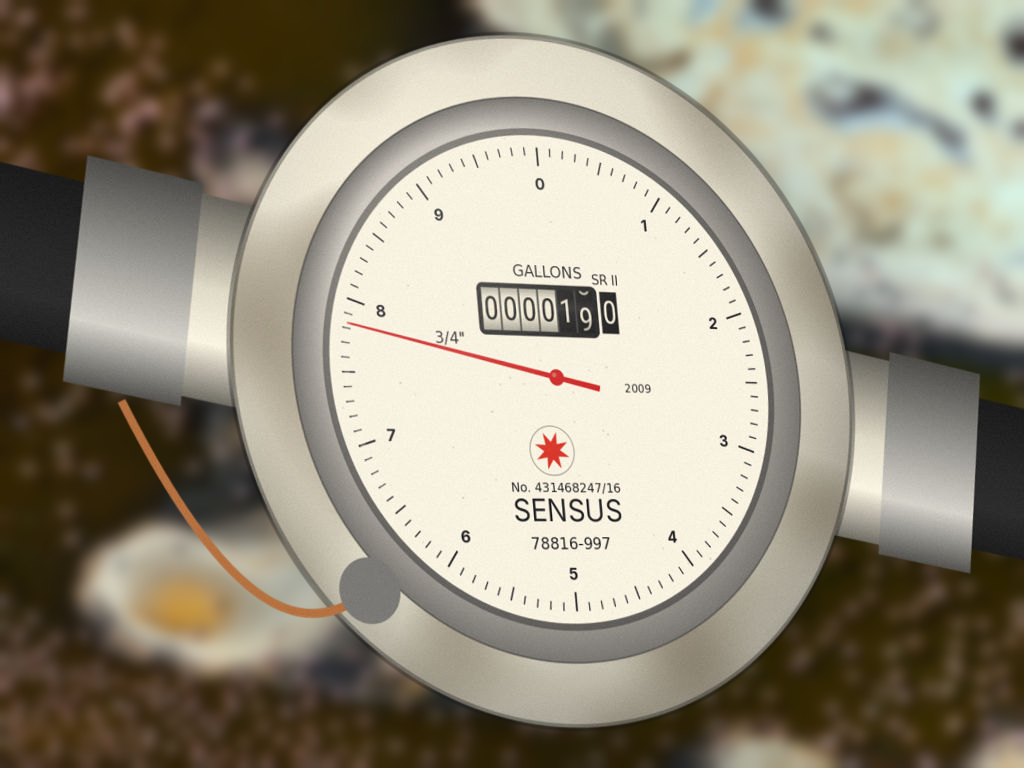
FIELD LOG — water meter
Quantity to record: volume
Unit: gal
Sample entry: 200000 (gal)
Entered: 187.8 (gal)
